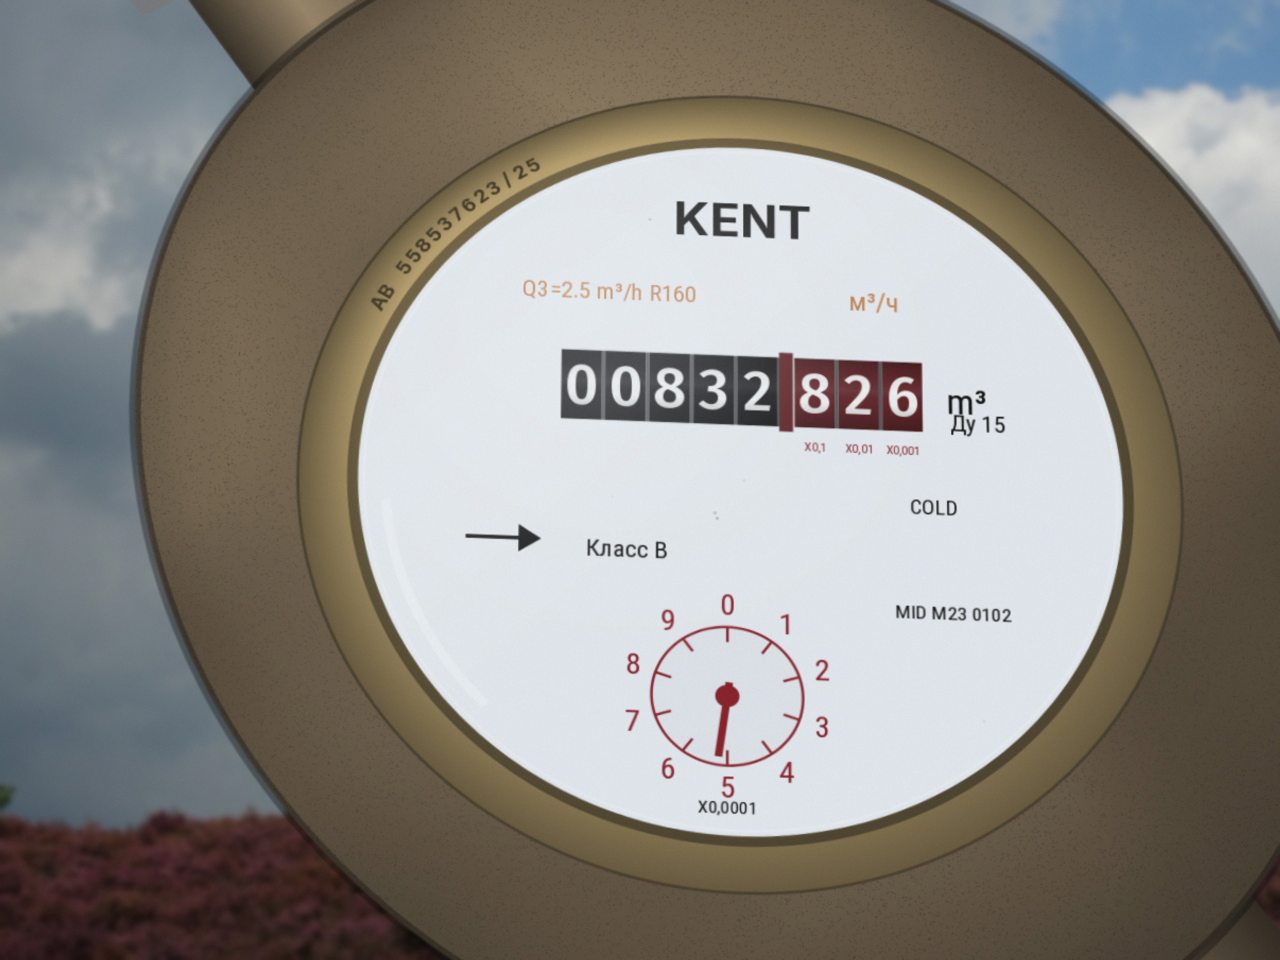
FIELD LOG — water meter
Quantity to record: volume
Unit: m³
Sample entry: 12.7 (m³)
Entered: 832.8265 (m³)
